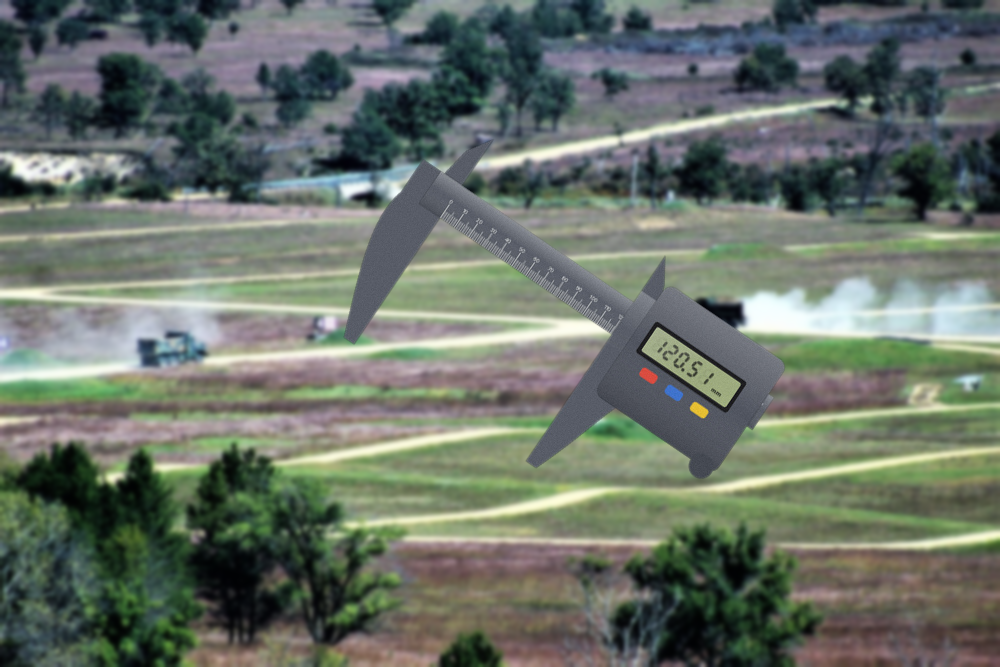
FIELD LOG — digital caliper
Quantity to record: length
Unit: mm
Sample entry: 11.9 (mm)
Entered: 120.51 (mm)
